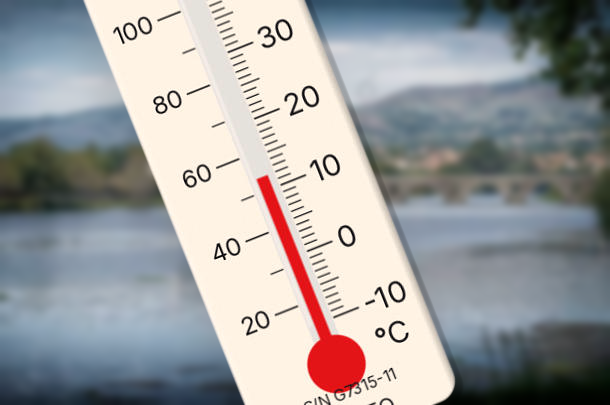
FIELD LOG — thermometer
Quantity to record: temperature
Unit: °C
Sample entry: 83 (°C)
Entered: 12 (°C)
